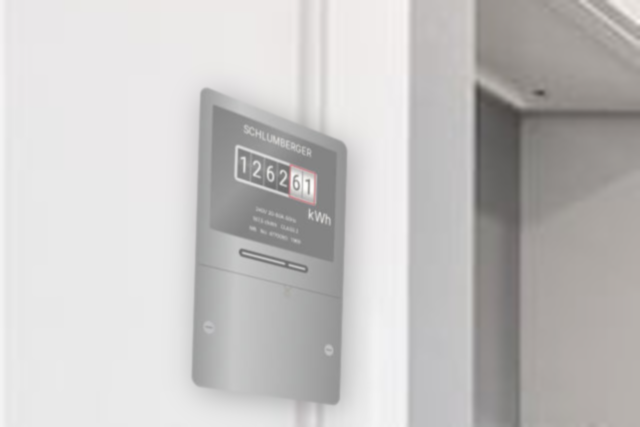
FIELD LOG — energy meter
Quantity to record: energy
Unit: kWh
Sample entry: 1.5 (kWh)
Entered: 1262.61 (kWh)
